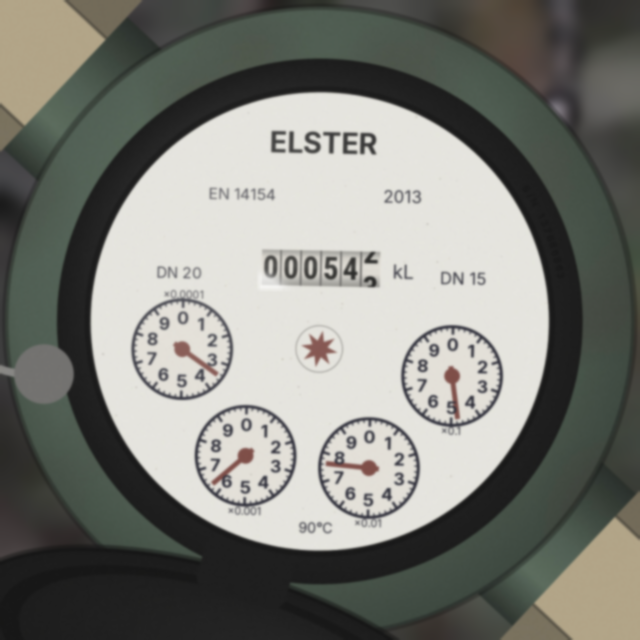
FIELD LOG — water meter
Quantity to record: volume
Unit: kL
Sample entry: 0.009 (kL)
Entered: 542.4763 (kL)
